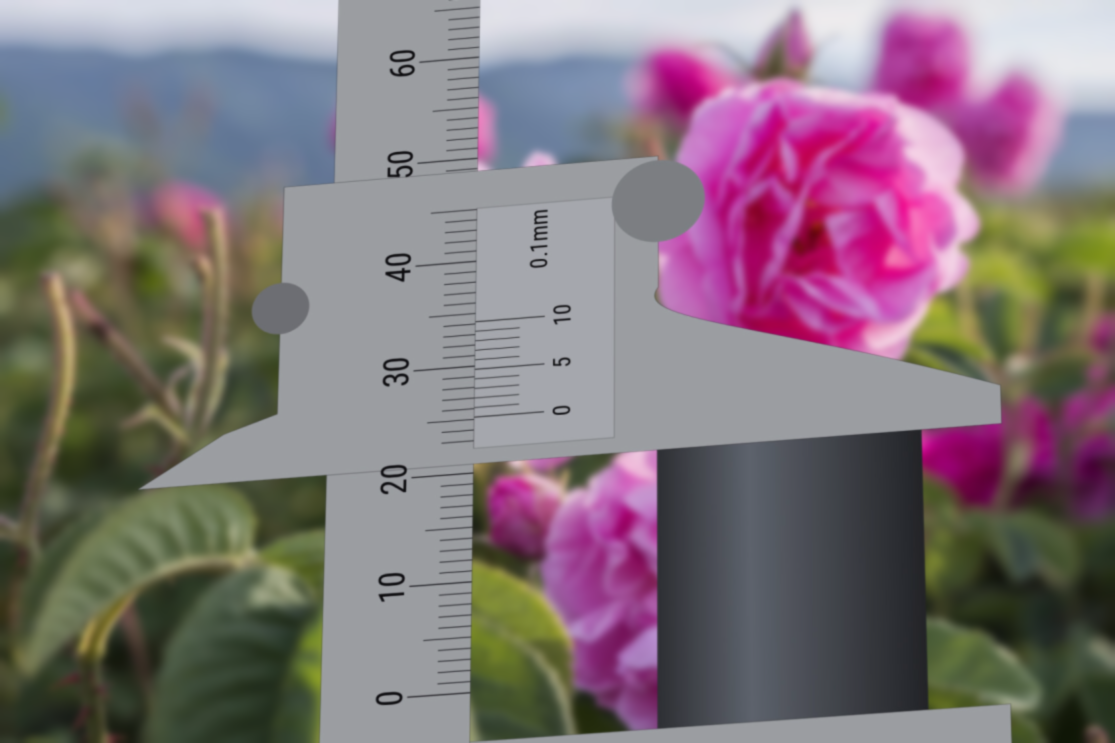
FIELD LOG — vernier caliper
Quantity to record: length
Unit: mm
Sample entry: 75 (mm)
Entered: 25.2 (mm)
